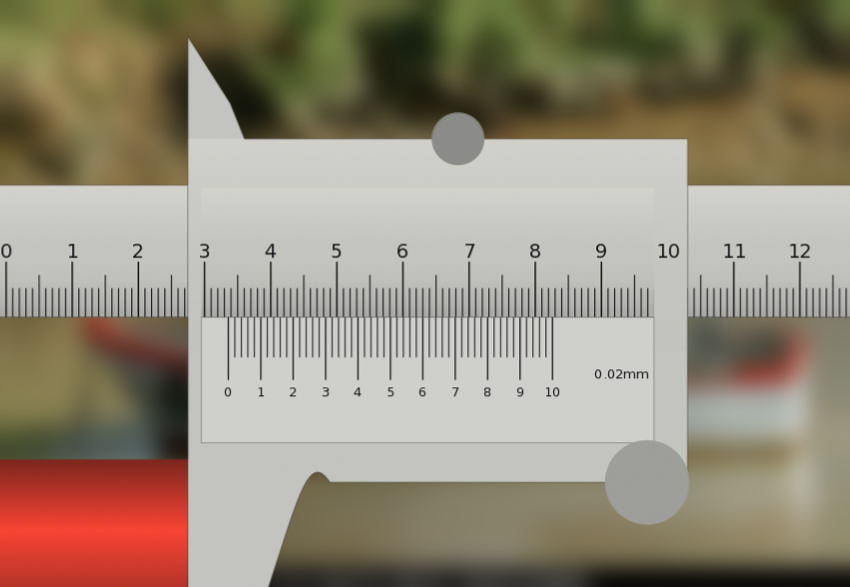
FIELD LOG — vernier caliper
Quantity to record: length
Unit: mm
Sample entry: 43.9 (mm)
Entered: 33.6 (mm)
